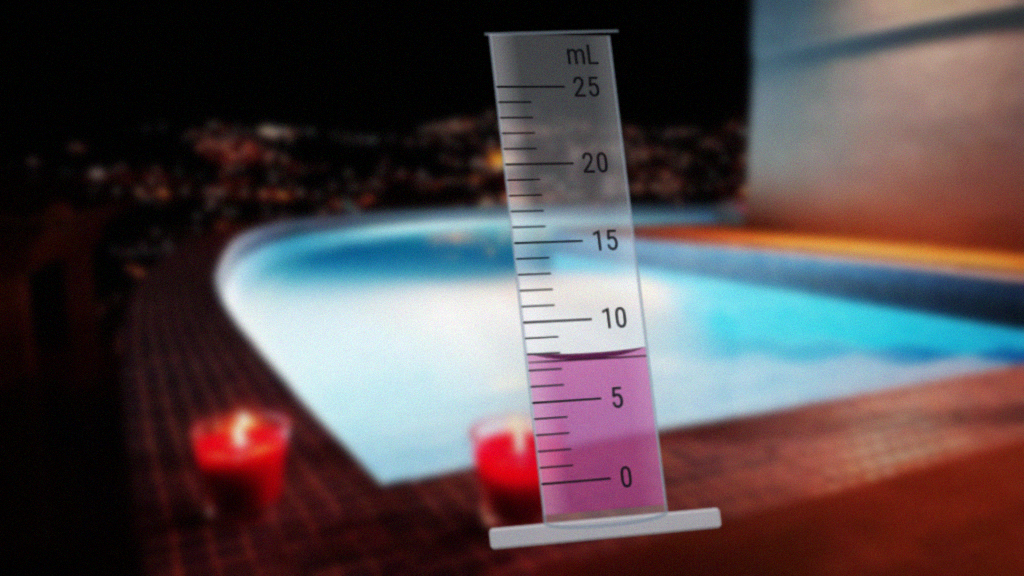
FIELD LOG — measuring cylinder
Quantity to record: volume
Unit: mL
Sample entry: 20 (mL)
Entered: 7.5 (mL)
